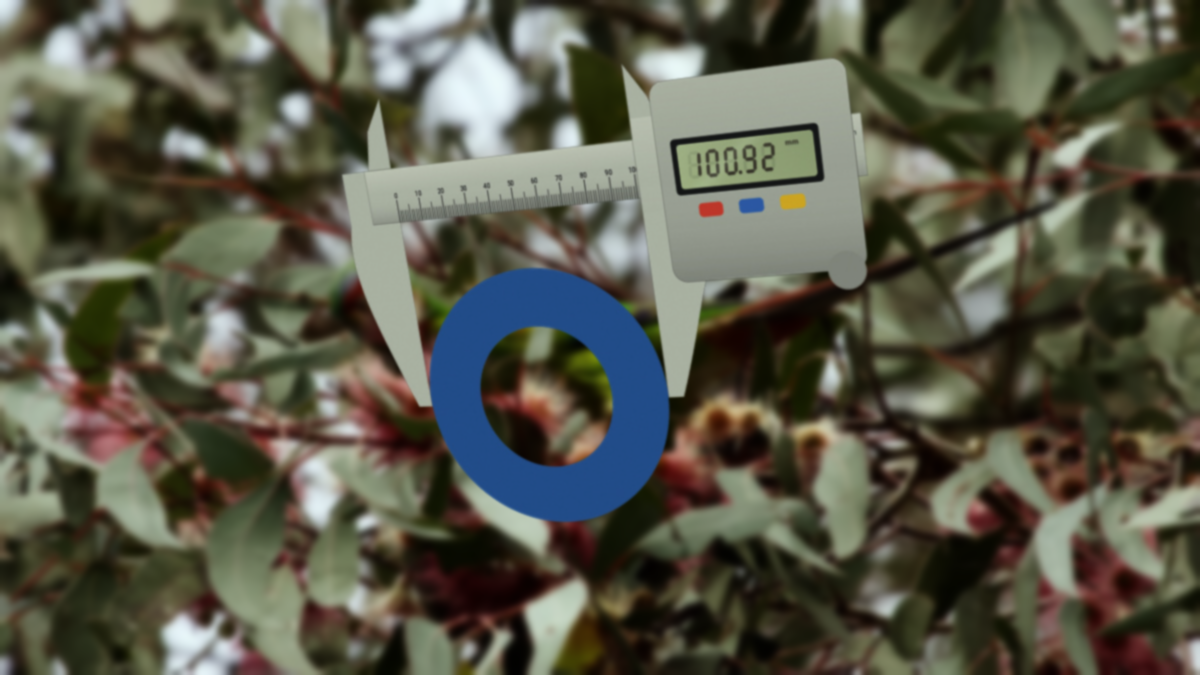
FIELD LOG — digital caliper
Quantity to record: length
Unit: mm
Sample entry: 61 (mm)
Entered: 100.92 (mm)
